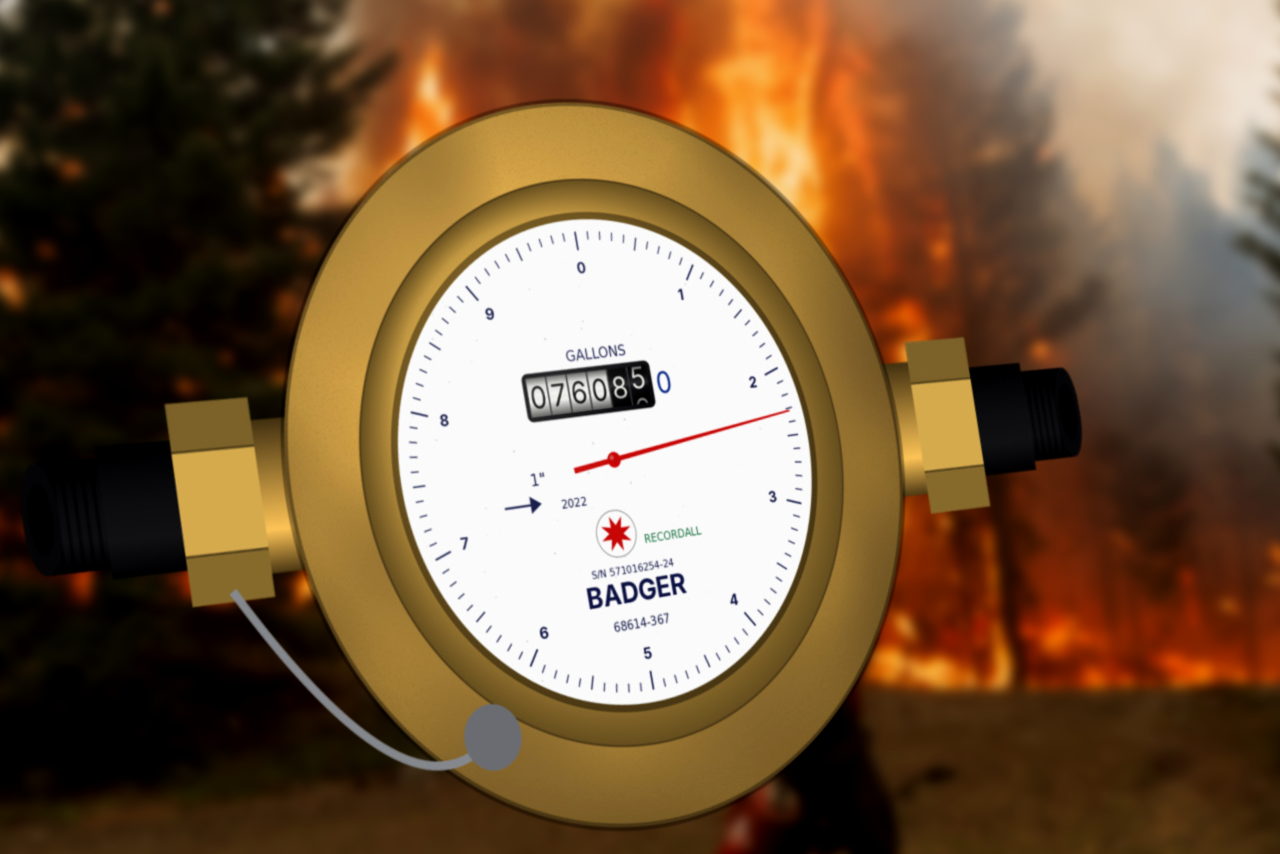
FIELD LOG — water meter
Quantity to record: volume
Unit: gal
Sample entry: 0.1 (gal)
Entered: 760852.3 (gal)
